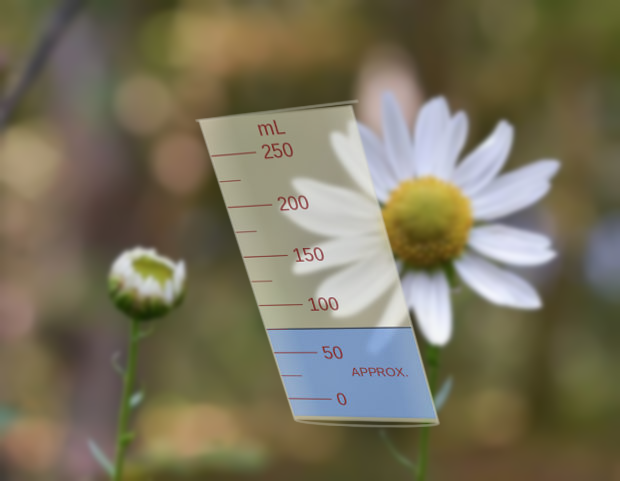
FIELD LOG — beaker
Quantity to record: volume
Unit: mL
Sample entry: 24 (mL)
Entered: 75 (mL)
